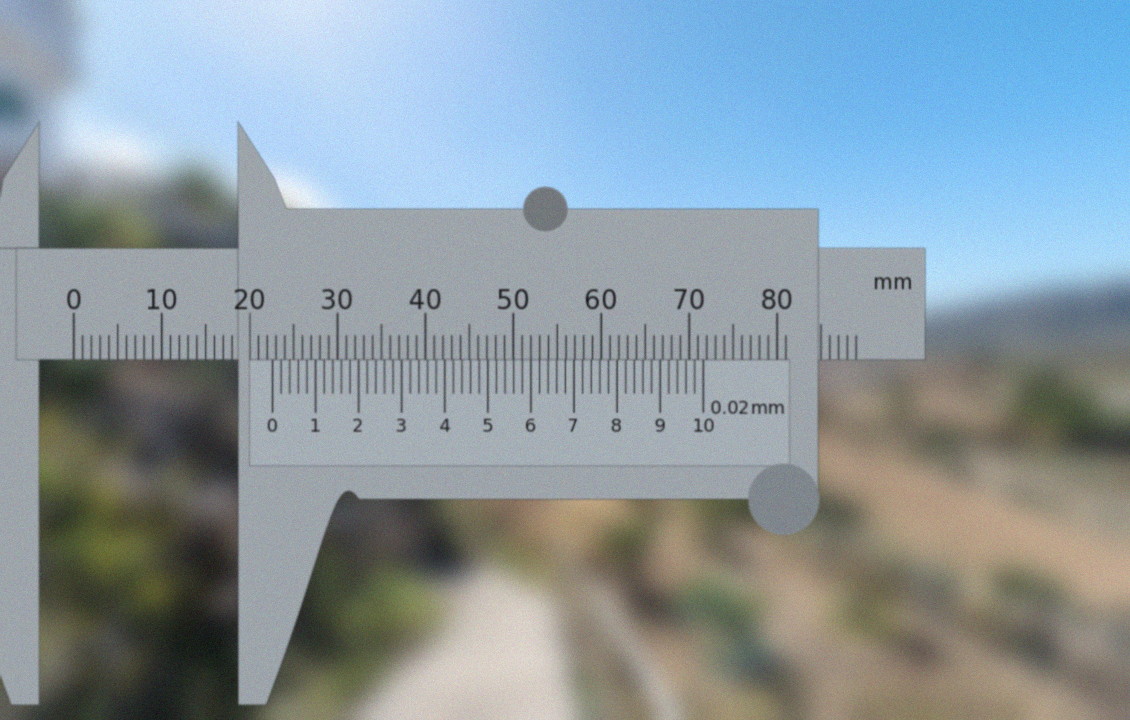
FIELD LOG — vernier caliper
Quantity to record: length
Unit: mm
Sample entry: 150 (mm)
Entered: 22.6 (mm)
